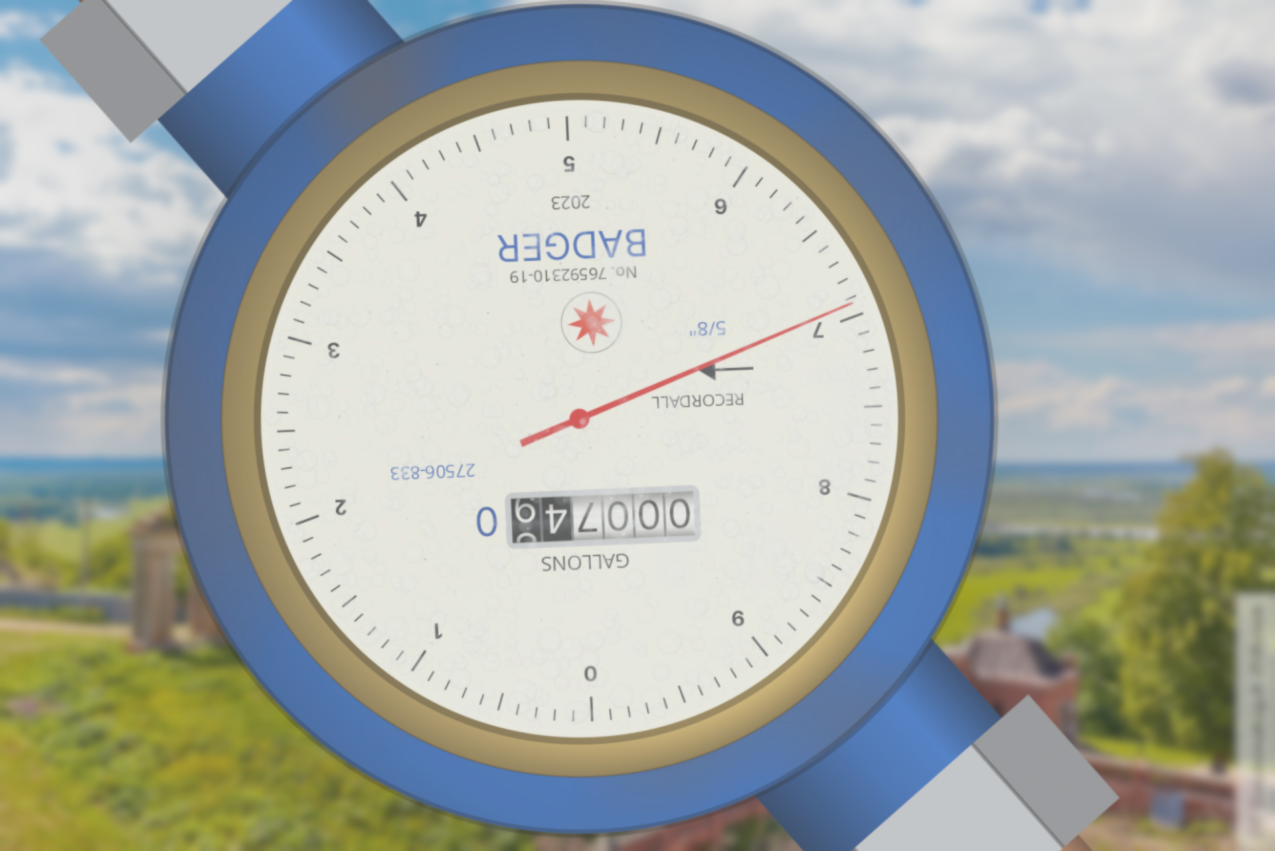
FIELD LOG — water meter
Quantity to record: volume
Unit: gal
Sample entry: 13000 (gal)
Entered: 7486.9 (gal)
